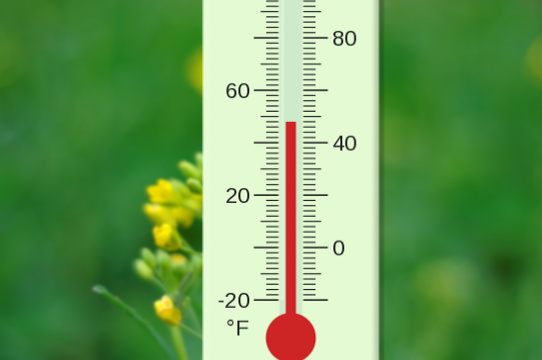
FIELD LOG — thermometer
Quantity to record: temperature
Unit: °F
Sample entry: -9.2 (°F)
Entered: 48 (°F)
